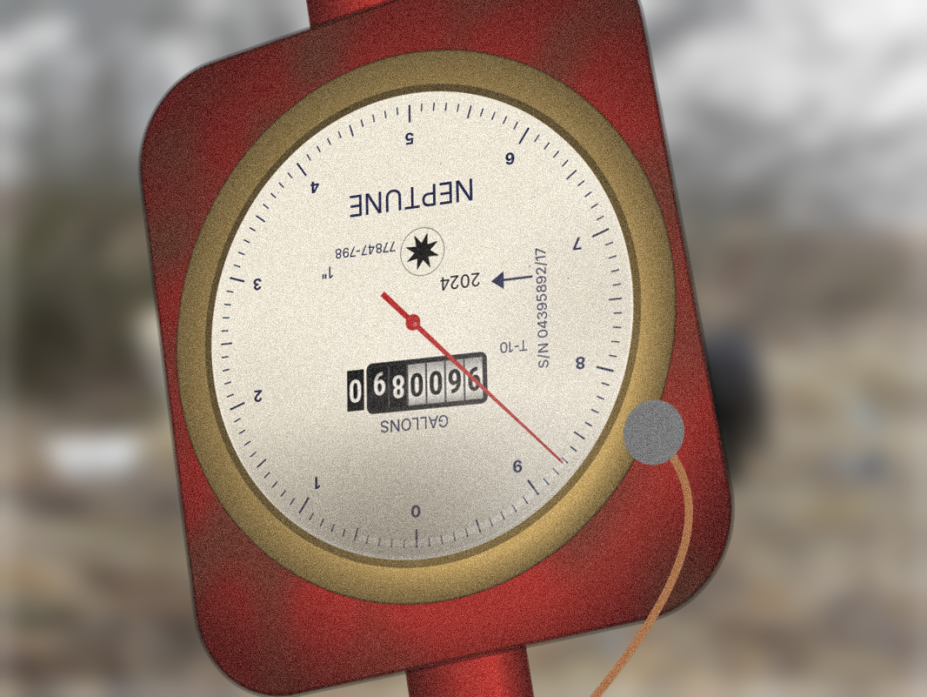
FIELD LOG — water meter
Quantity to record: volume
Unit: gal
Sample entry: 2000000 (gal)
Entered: 9600888.7 (gal)
